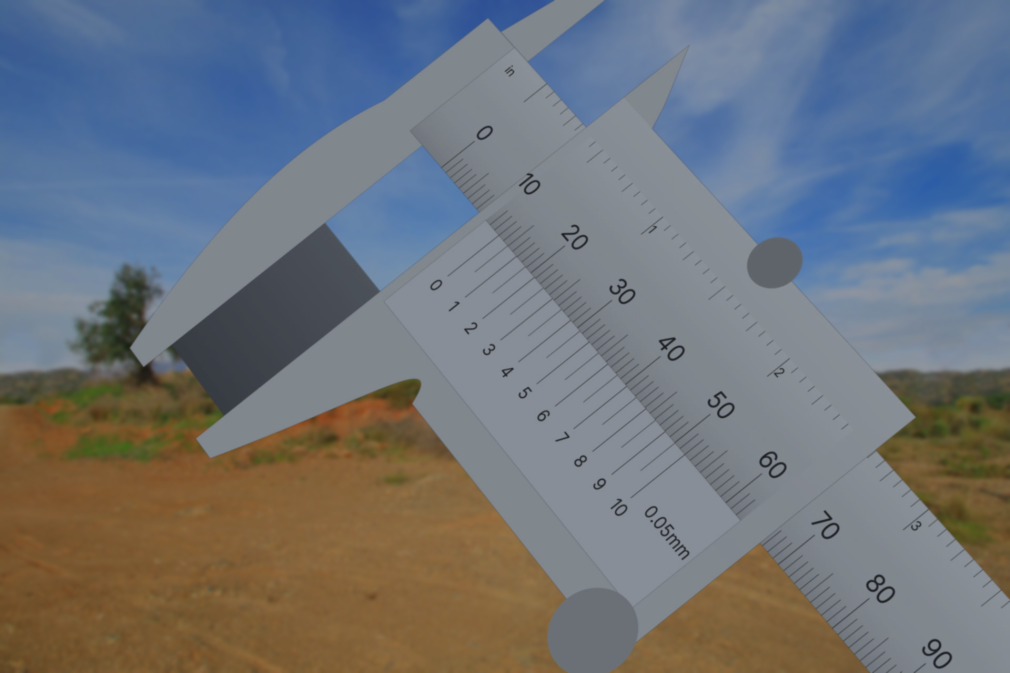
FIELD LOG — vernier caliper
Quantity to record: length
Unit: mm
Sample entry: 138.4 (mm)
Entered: 13.0 (mm)
